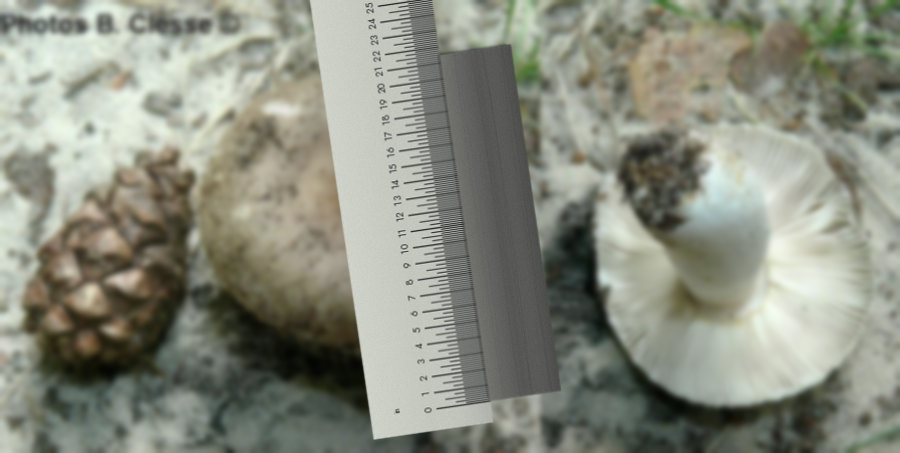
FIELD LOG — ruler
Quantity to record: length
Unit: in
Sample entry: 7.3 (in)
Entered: 21.5 (in)
